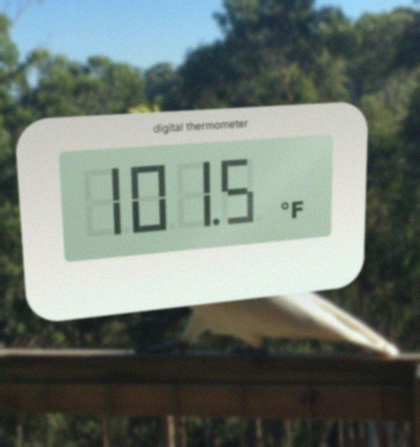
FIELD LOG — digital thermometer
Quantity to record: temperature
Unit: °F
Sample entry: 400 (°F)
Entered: 101.5 (°F)
